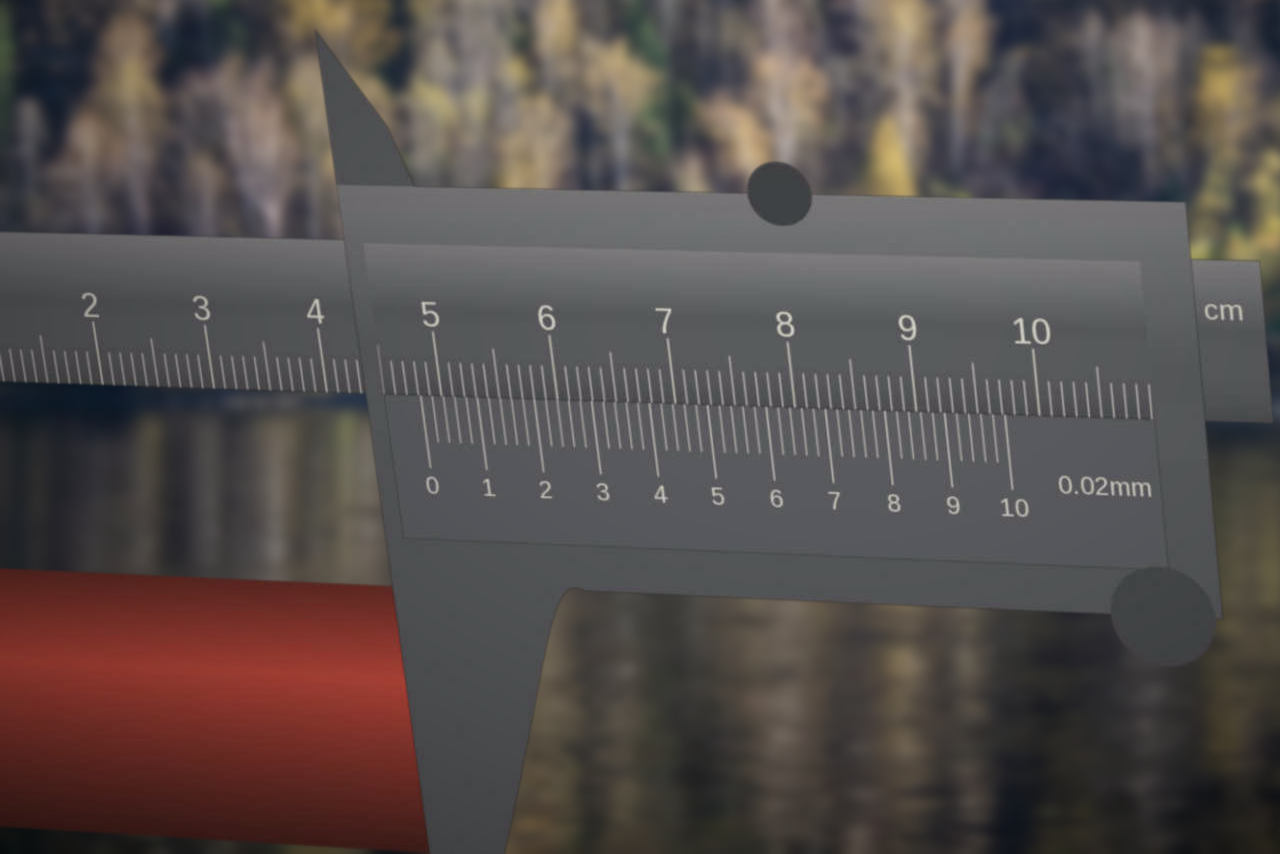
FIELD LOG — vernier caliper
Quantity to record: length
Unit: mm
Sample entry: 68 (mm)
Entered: 48.2 (mm)
